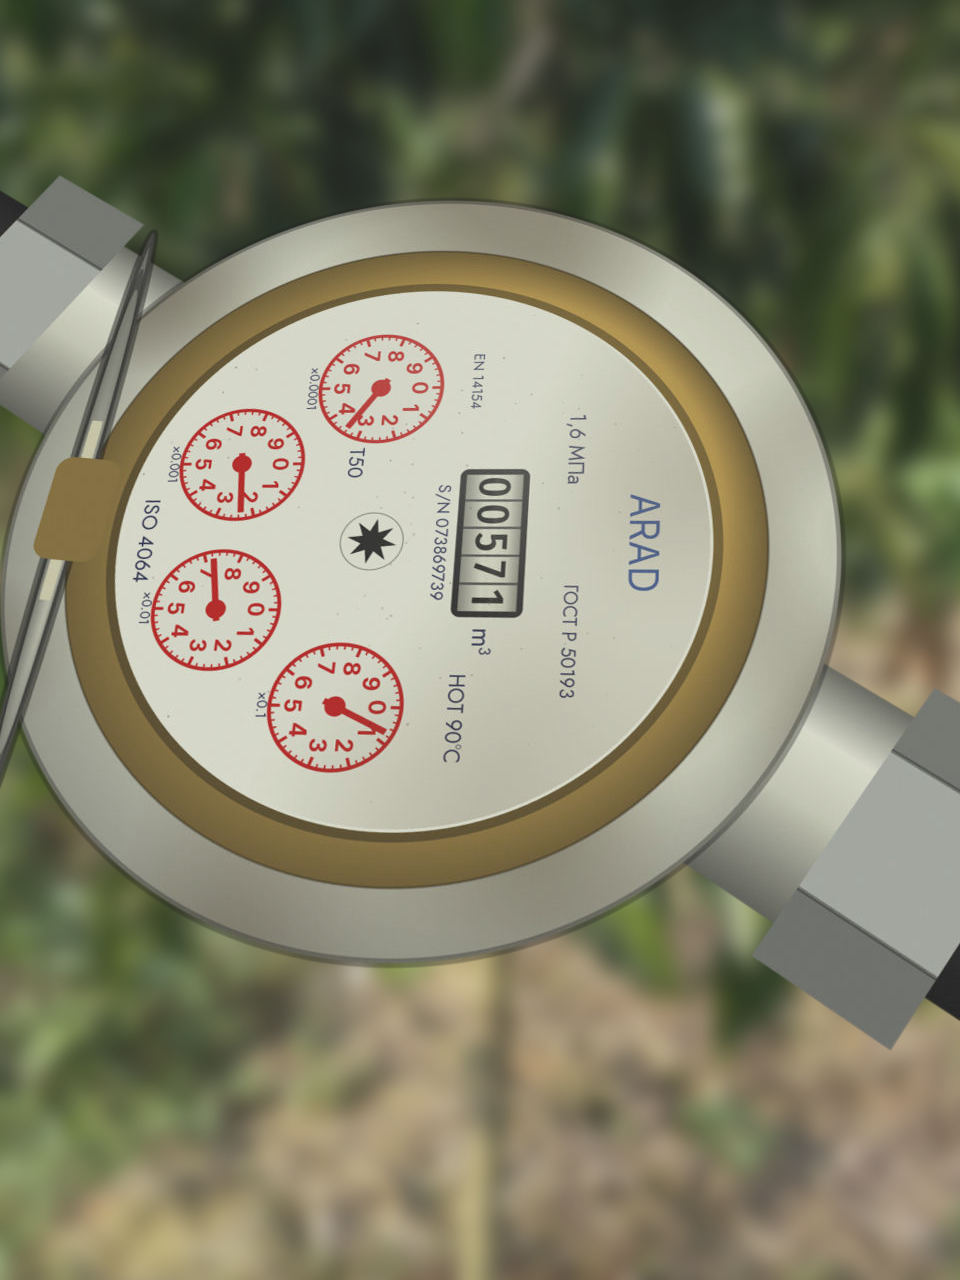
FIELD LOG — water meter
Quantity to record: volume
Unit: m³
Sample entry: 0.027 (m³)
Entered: 571.0723 (m³)
